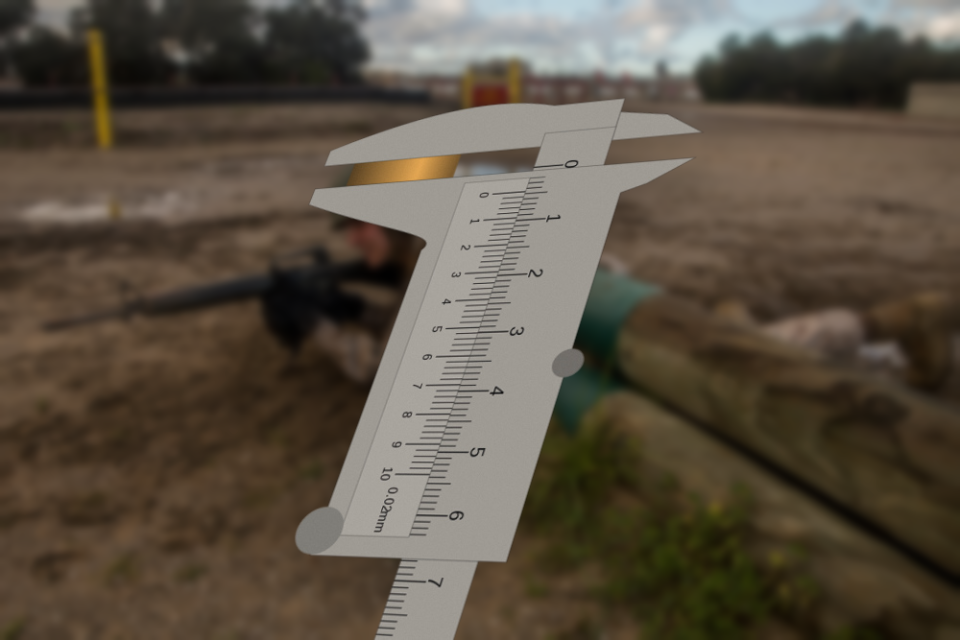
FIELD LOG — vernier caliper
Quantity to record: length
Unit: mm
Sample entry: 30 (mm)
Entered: 4.6 (mm)
